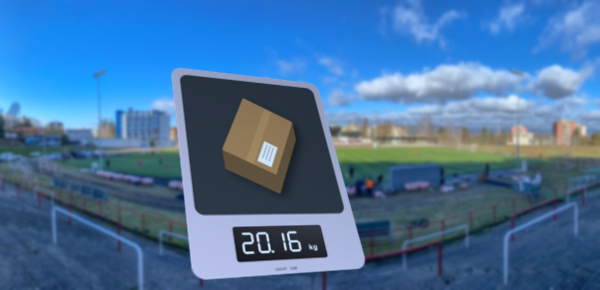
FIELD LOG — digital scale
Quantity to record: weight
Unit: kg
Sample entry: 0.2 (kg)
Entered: 20.16 (kg)
